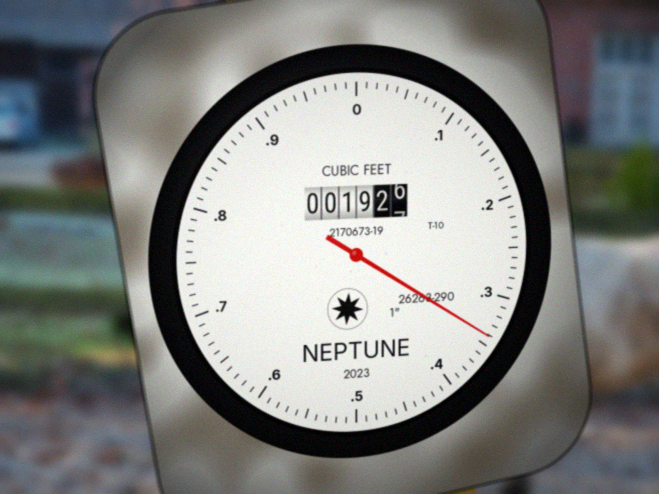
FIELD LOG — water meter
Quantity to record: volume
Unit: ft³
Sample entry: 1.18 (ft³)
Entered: 1926.34 (ft³)
